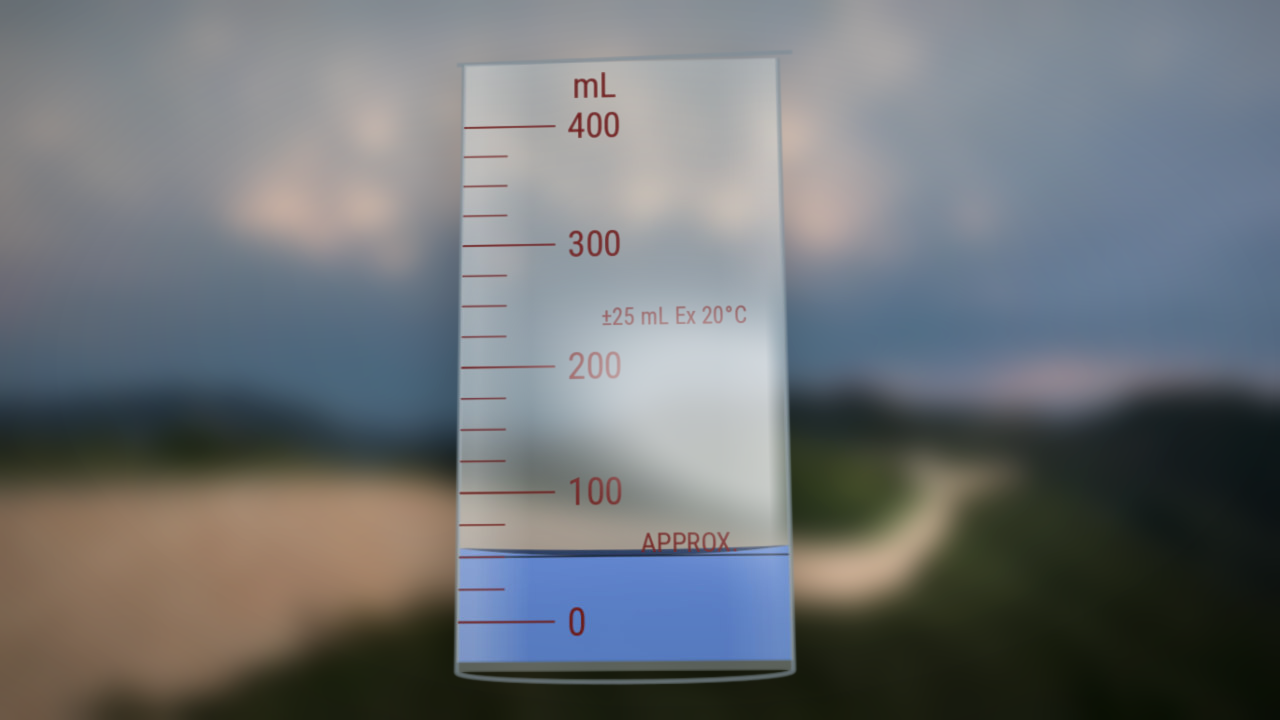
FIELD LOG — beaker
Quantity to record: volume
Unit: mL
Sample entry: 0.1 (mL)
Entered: 50 (mL)
